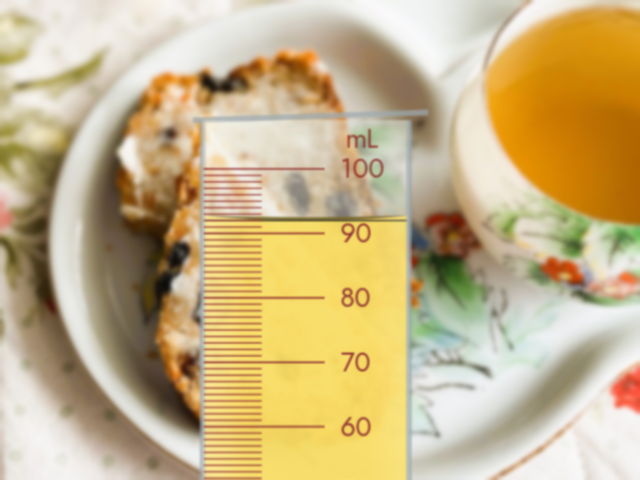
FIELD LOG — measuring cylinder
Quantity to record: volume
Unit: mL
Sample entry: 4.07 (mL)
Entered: 92 (mL)
